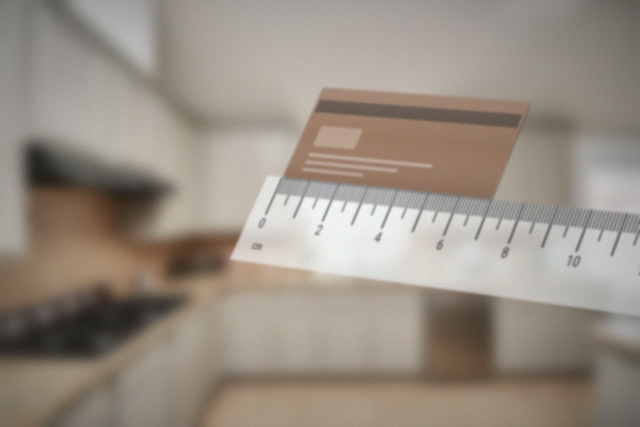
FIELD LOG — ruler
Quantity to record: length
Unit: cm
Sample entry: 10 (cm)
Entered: 7 (cm)
